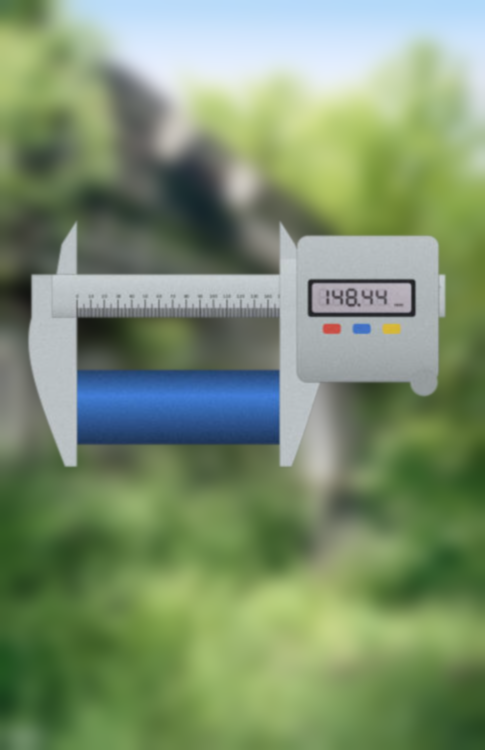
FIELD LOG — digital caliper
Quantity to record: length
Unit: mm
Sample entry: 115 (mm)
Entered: 148.44 (mm)
